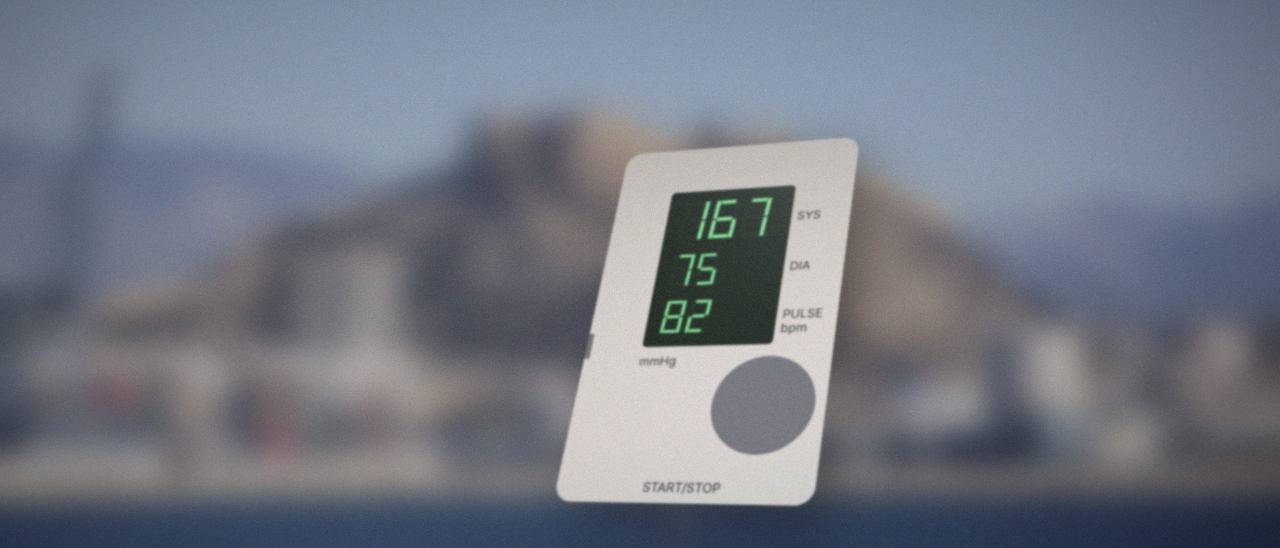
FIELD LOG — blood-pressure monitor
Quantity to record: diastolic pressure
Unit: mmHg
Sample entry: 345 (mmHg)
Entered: 75 (mmHg)
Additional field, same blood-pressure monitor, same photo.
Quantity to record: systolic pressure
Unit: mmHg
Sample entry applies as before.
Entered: 167 (mmHg)
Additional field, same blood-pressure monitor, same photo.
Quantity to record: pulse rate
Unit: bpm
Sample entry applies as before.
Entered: 82 (bpm)
